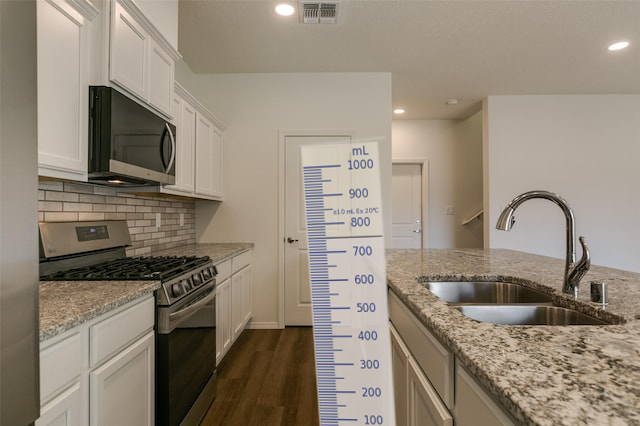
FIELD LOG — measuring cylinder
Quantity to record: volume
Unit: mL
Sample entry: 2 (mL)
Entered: 750 (mL)
